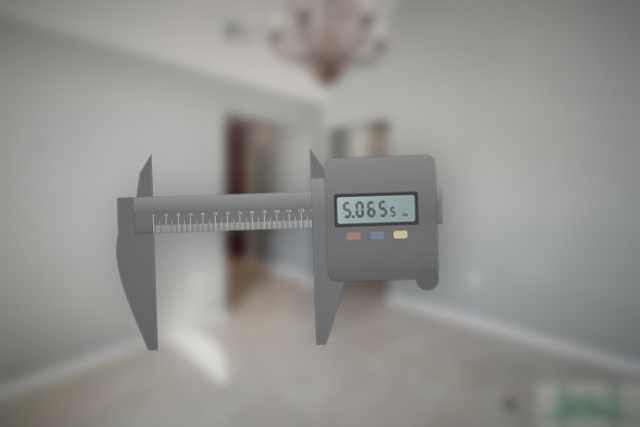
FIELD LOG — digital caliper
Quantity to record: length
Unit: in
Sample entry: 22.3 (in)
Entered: 5.0655 (in)
